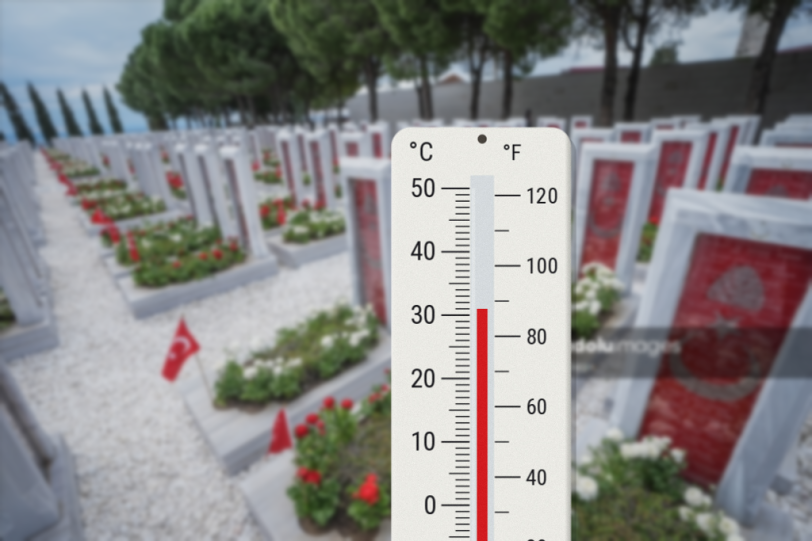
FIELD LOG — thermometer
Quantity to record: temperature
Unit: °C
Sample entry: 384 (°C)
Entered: 31 (°C)
